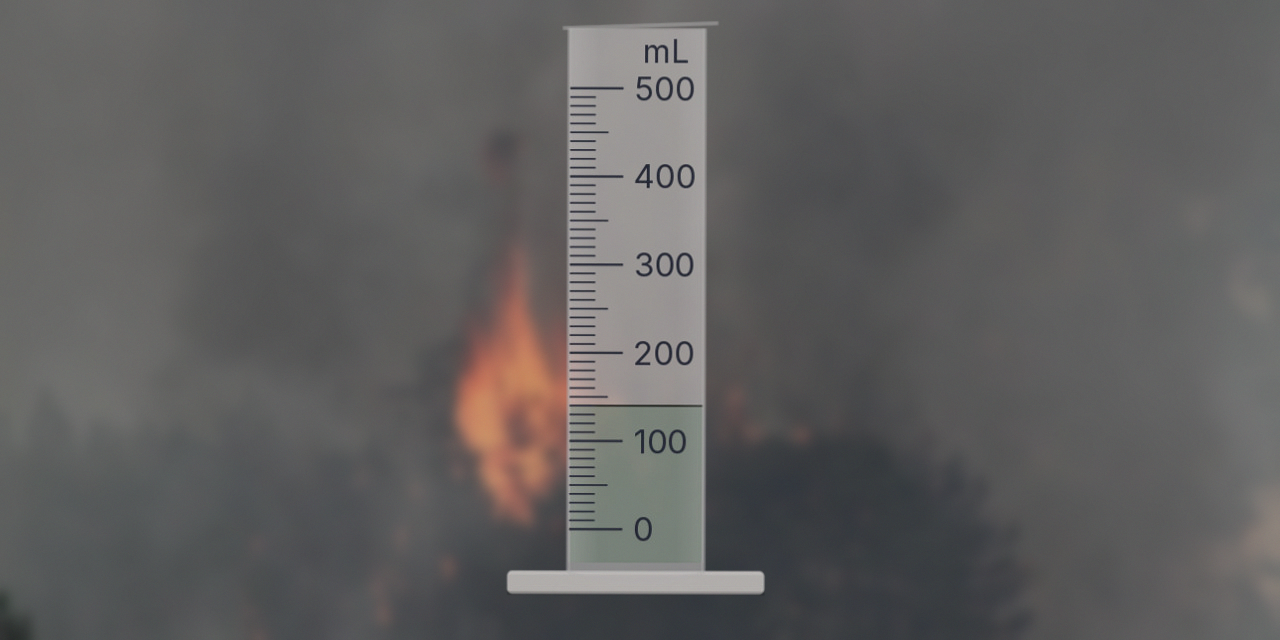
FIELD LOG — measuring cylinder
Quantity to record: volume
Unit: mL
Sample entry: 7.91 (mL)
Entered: 140 (mL)
